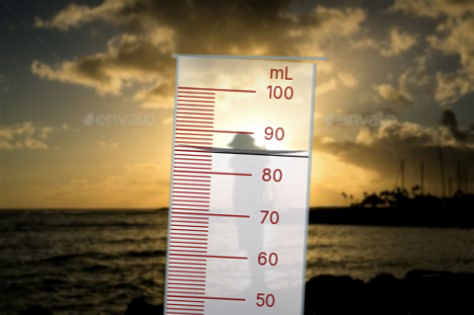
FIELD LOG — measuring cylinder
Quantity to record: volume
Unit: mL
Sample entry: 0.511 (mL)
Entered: 85 (mL)
